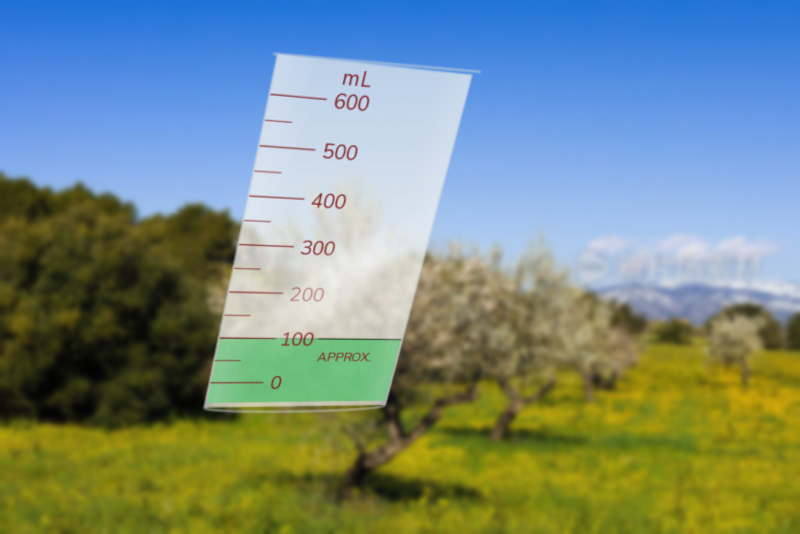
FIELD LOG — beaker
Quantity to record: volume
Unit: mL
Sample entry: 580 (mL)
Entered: 100 (mL)
